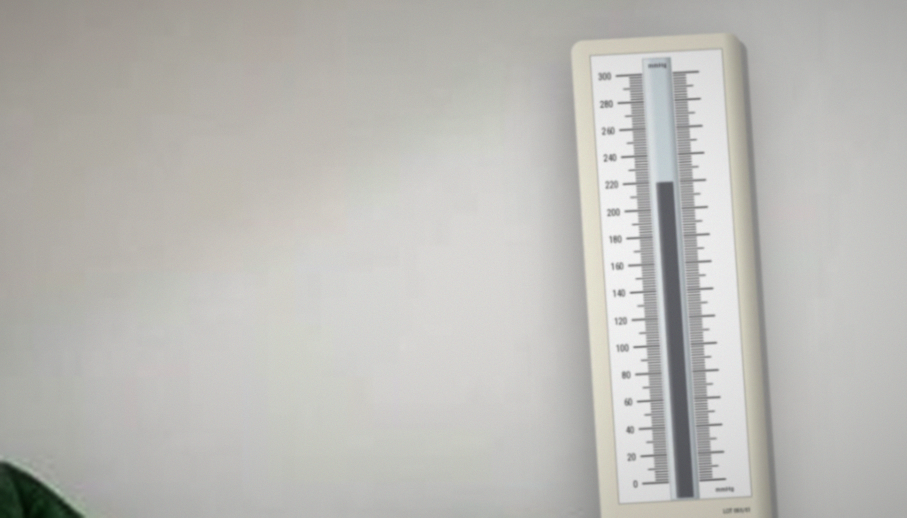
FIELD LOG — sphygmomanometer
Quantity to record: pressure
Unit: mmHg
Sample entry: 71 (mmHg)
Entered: 220 (mmHg)
